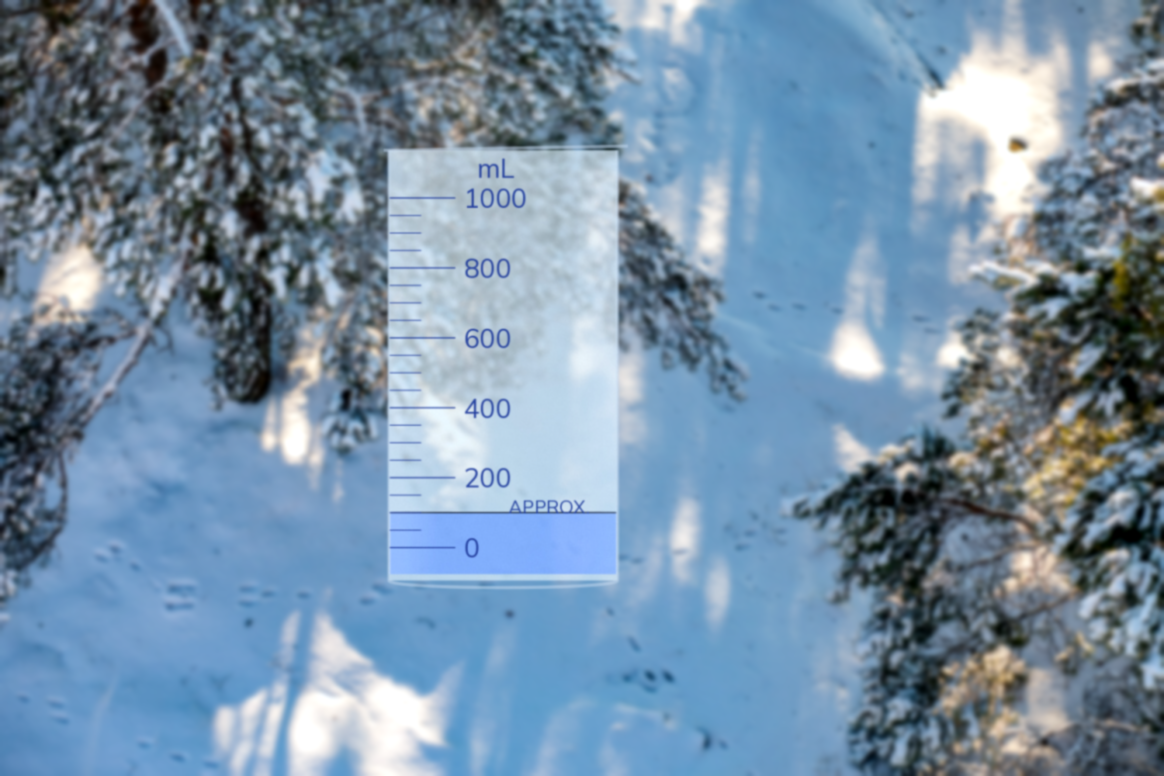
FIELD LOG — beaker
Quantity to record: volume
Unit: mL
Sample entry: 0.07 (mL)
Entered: 100 (mL)
